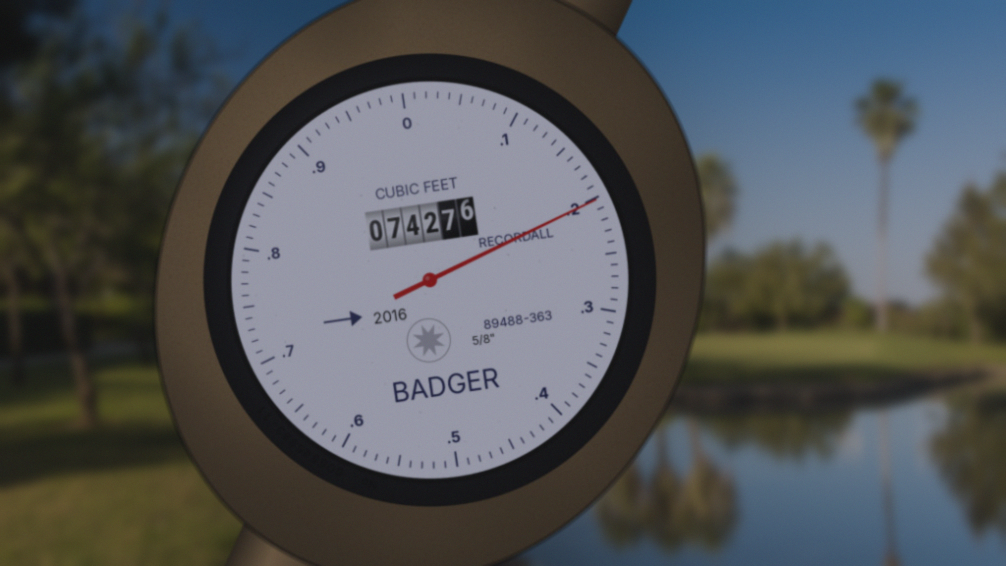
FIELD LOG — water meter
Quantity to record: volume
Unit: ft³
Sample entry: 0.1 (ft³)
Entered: 74276.20 (ft³)
